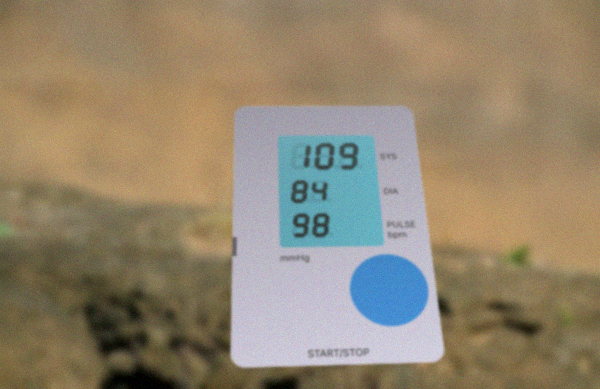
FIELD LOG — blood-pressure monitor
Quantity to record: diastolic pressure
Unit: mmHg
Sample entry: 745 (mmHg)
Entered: 84 (mmHg)
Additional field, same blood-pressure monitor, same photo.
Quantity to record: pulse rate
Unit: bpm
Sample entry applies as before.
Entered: 98 (bpm)
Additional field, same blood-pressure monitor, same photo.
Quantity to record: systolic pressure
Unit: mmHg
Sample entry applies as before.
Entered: 109 (mmHg)
